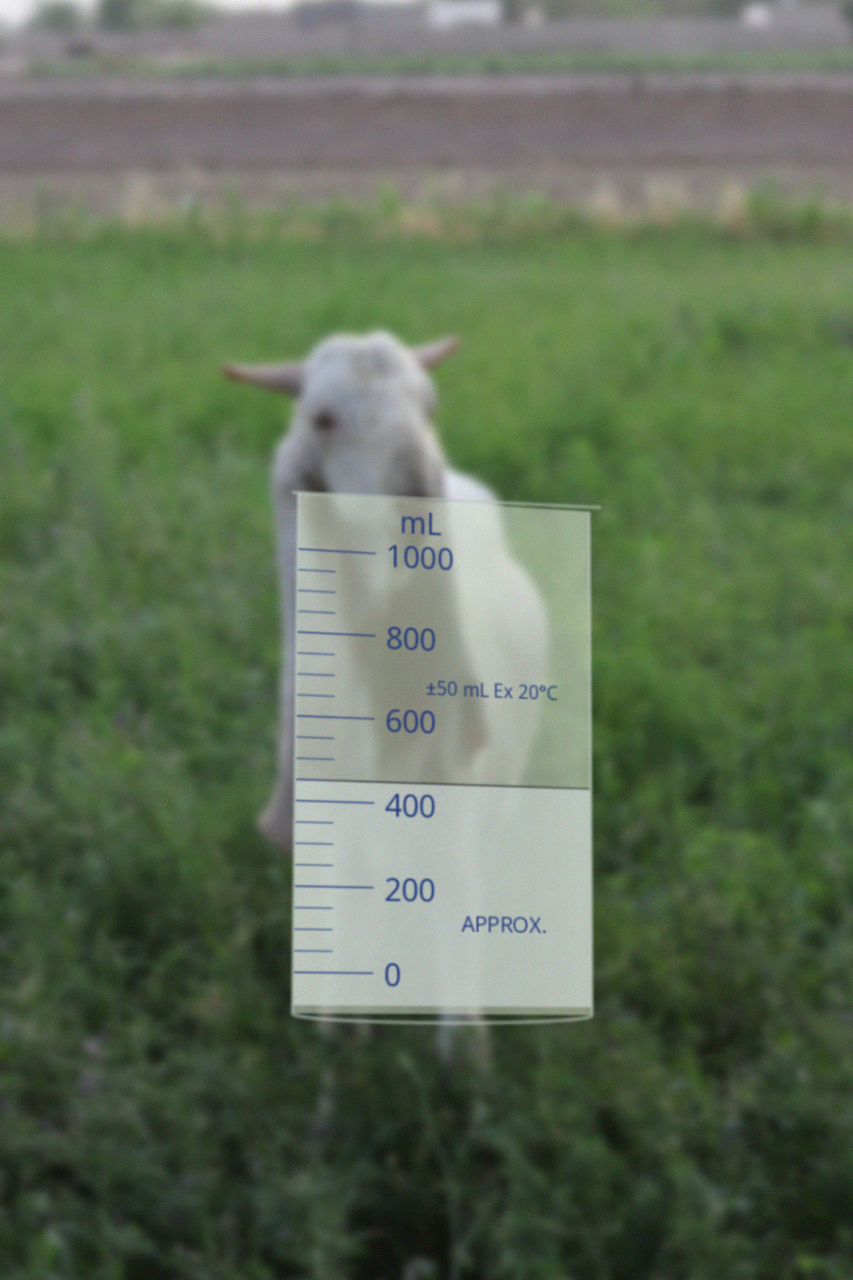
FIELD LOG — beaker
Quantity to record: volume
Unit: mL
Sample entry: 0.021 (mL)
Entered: 450 (mL)
